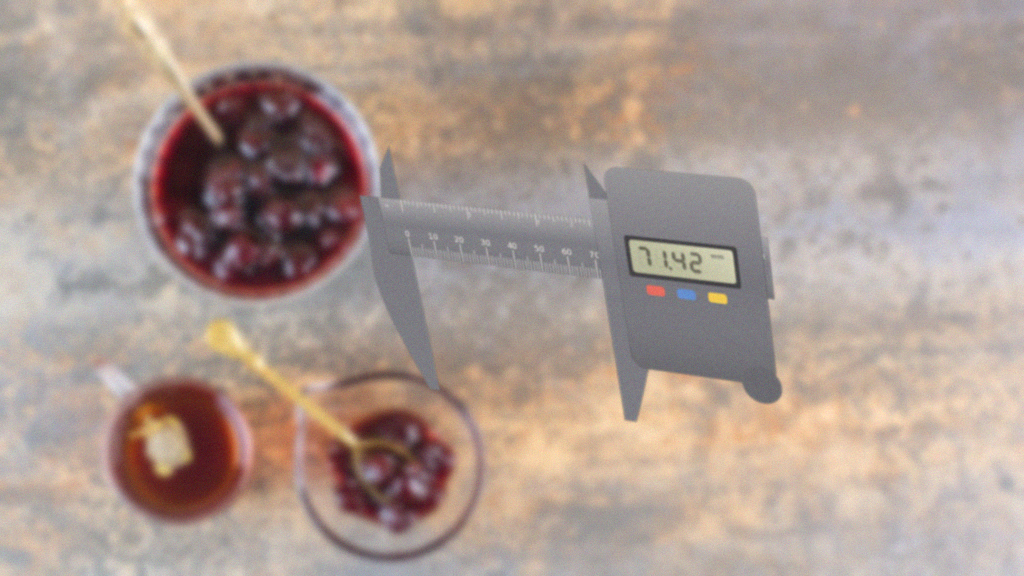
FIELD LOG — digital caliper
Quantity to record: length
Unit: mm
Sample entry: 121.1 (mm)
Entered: 71.42 (mm)
